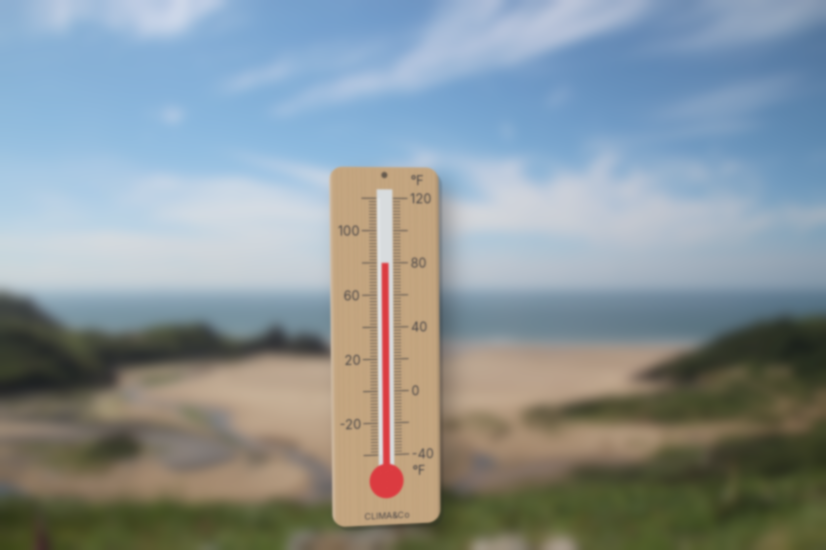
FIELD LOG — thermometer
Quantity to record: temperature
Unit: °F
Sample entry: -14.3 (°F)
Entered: 80 (°F)
